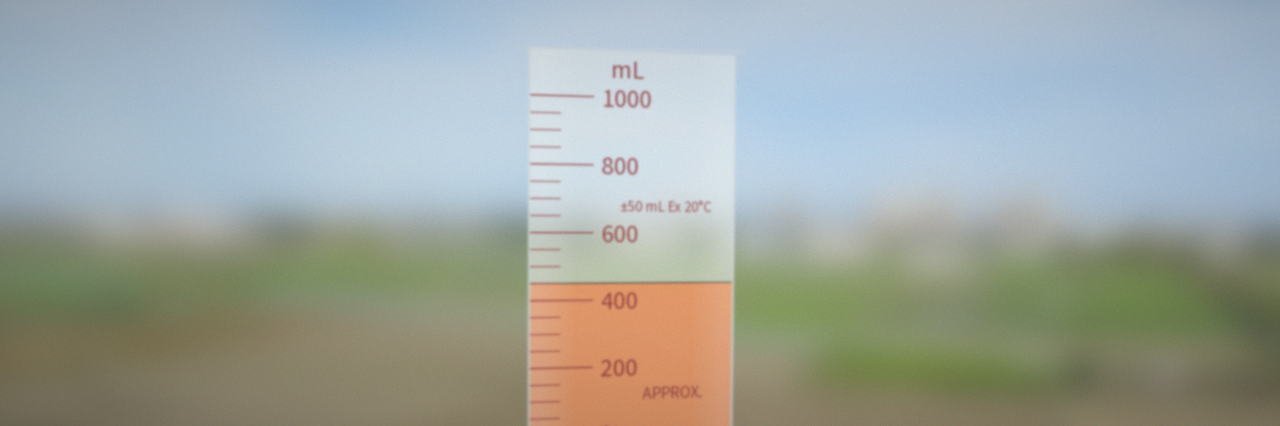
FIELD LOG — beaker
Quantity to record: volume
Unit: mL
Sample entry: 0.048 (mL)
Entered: 450 (mL)
